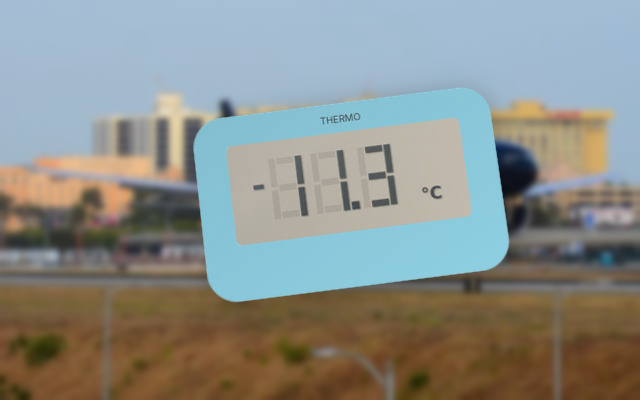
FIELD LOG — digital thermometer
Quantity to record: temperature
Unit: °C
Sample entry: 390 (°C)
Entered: -11.3 (°C)
